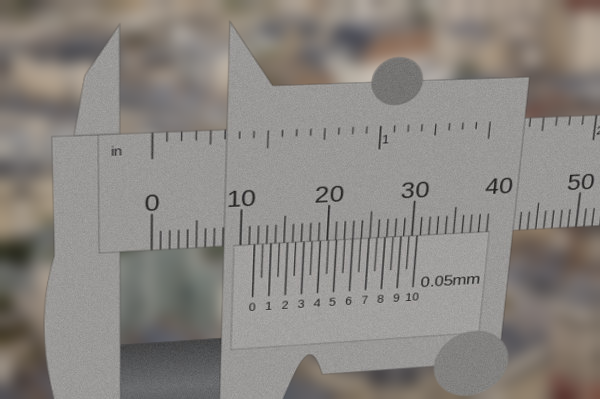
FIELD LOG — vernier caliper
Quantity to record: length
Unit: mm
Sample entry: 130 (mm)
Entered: 11.6 (mm)
